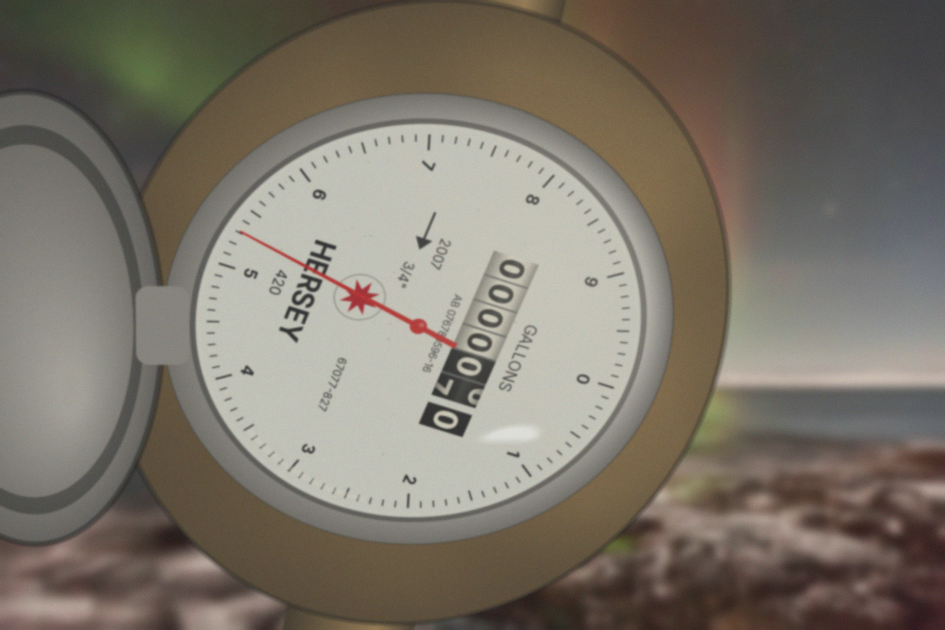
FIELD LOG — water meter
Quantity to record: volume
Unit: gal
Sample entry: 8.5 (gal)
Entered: 65.3 (gal)
